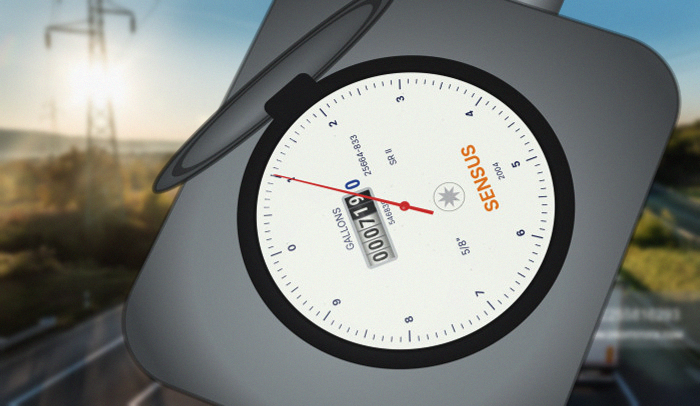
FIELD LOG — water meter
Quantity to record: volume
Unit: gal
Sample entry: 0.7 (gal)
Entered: 7191.0 (gal)
